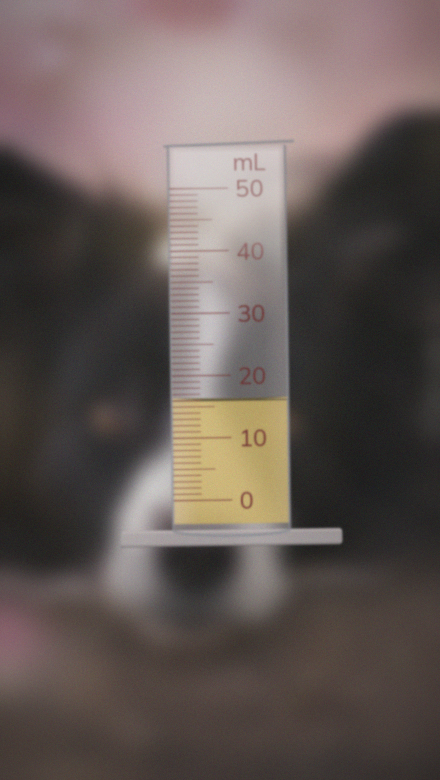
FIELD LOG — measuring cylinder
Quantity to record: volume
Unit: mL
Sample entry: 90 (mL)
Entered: 16 (mL)
